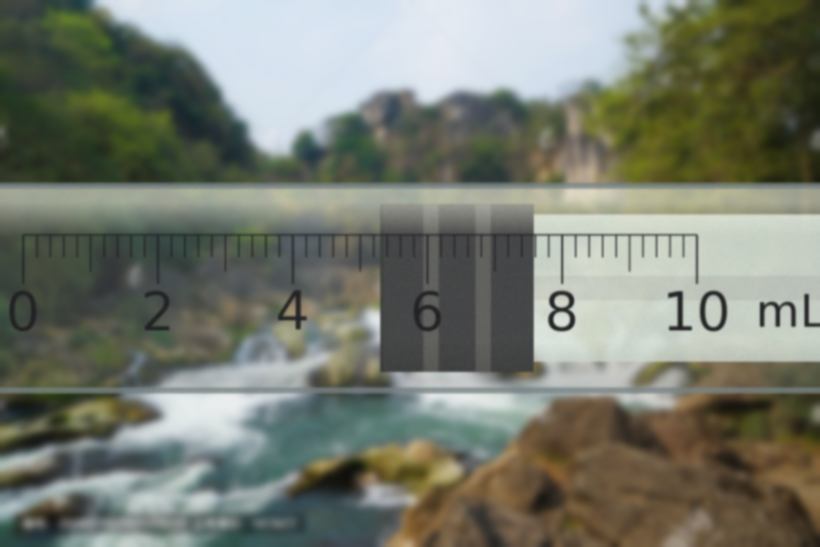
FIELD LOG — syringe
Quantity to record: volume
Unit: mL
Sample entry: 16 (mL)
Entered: 5.3 (mL)
